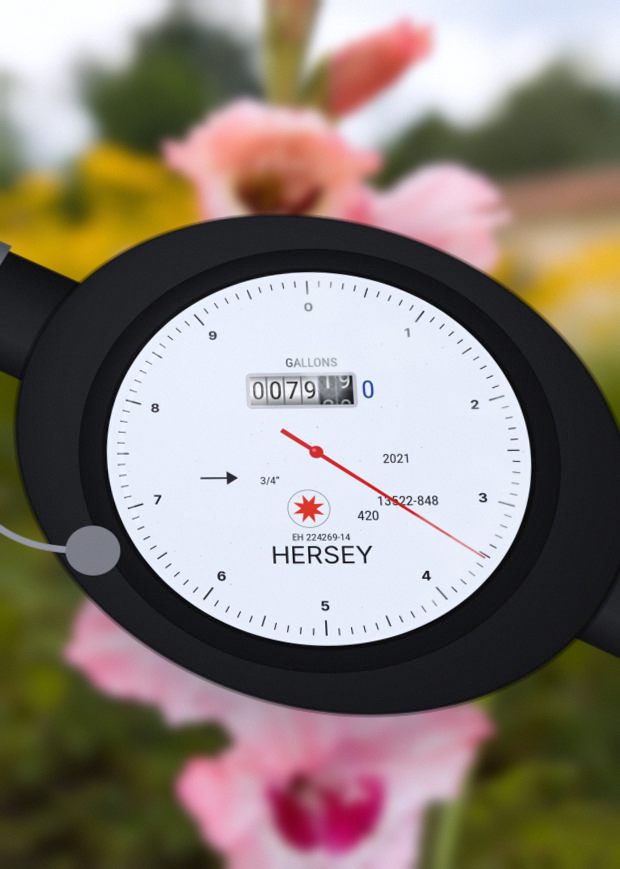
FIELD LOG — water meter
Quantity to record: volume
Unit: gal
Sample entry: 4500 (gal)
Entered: 79193.5 (gal)
